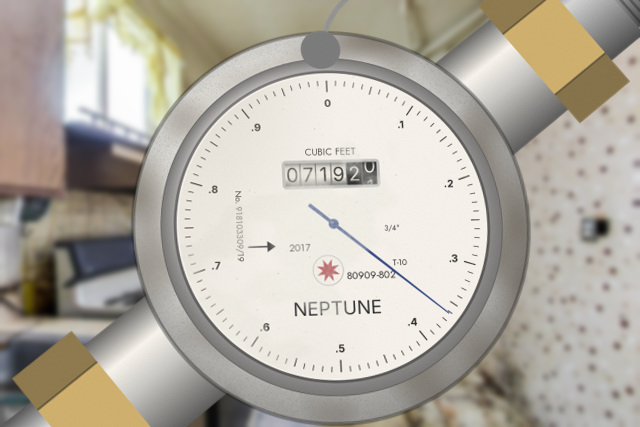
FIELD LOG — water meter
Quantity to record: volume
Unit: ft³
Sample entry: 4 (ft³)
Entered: 71920.36 (ft³)
